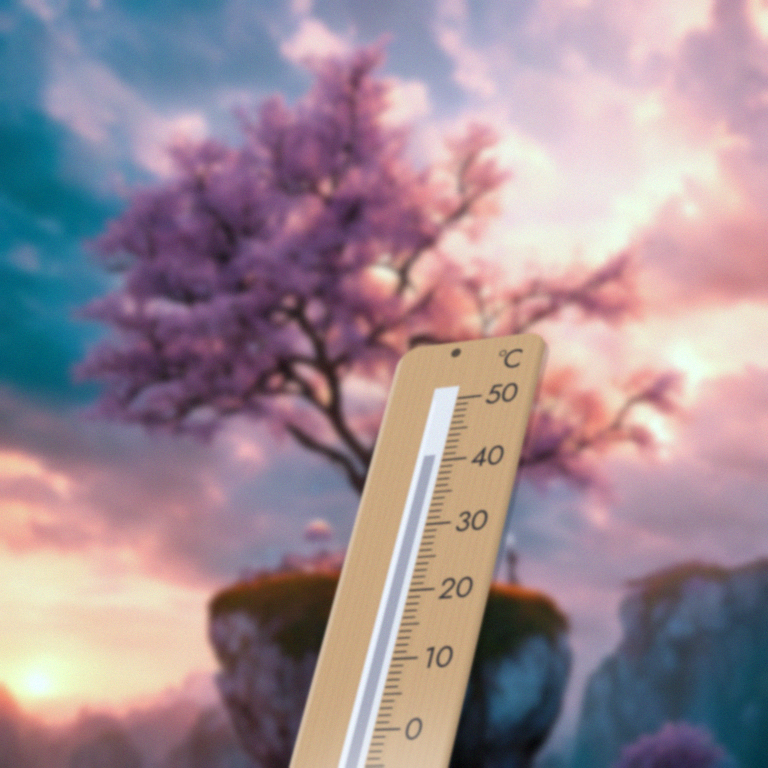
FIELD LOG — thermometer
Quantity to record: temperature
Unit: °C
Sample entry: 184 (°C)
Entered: 41 (°C)
